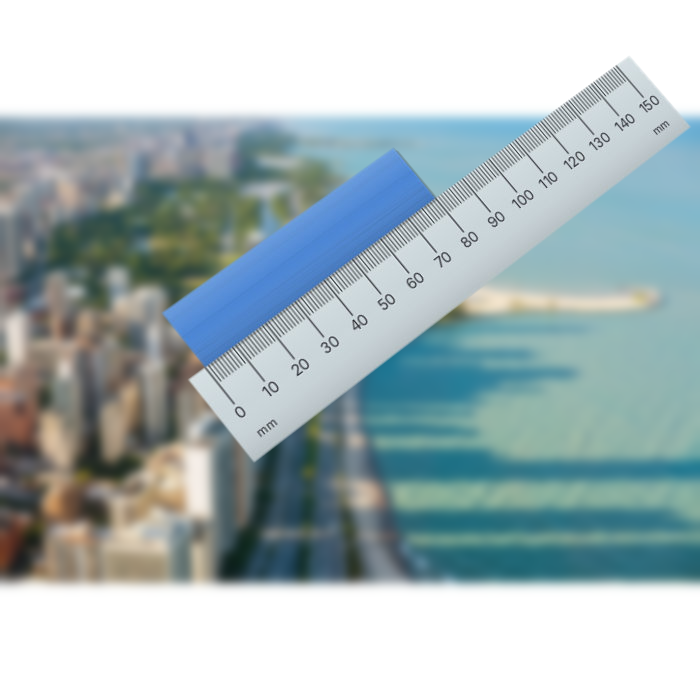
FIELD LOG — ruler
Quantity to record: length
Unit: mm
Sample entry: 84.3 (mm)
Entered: 80 (mm)
